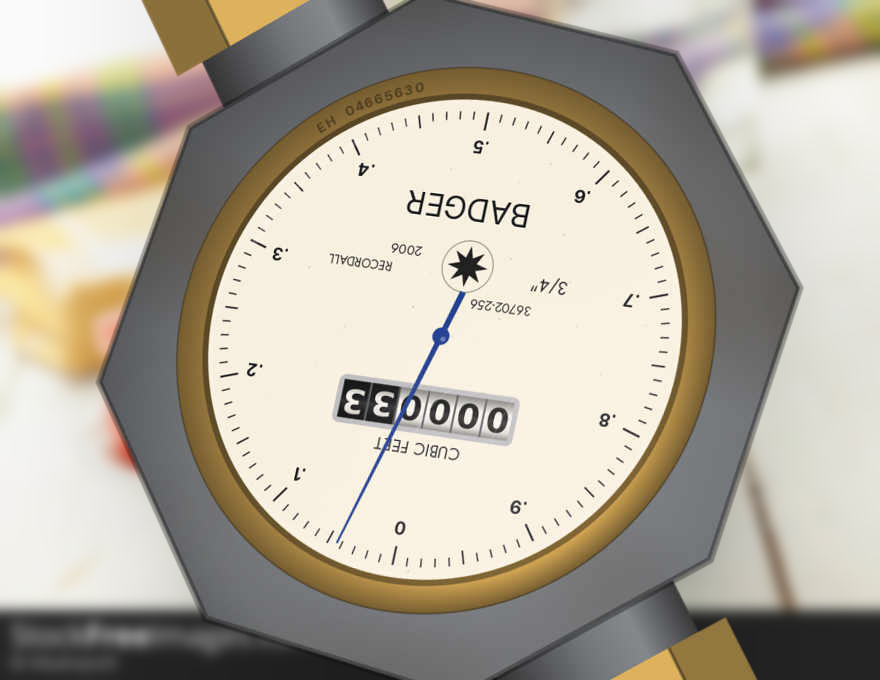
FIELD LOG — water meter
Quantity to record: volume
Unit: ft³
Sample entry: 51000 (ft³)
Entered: 33.04 (ft³)
